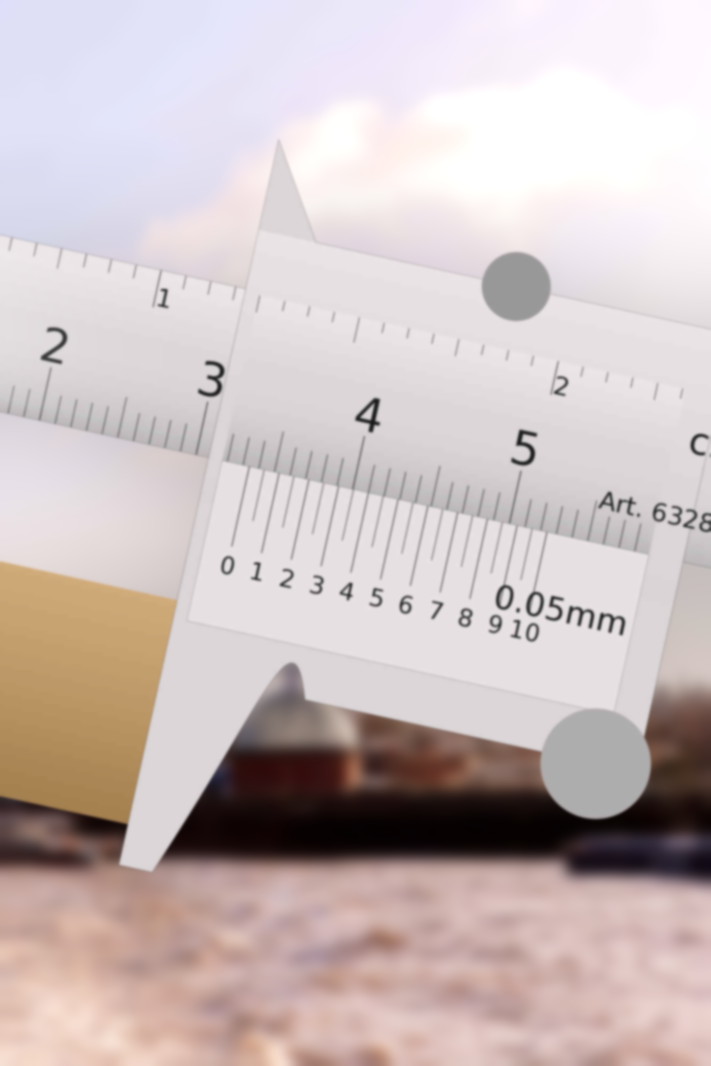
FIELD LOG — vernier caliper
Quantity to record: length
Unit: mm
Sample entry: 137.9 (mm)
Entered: 33.4 (mm)
